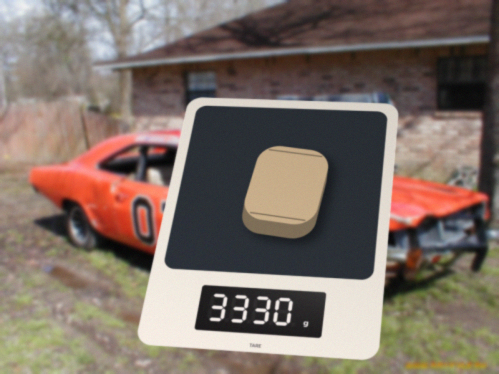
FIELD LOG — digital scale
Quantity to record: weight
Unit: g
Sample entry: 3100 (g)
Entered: 3330 (g)
